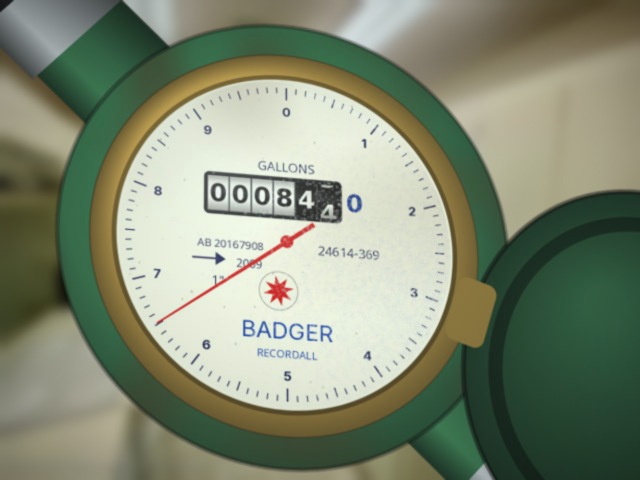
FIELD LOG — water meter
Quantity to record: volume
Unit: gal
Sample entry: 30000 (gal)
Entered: 8436.5 (gal)
